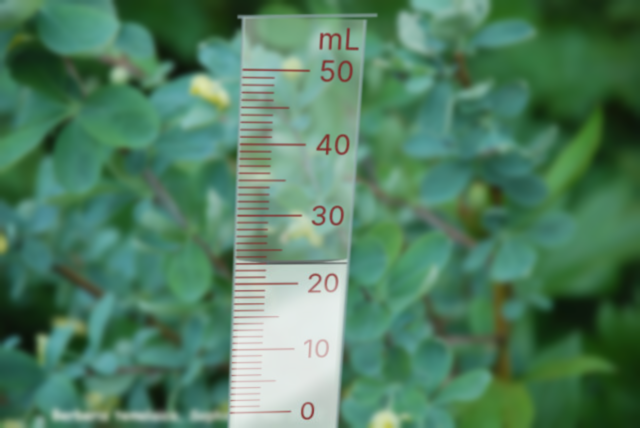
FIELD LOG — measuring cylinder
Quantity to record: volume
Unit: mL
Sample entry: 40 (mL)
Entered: 23 (mL)
